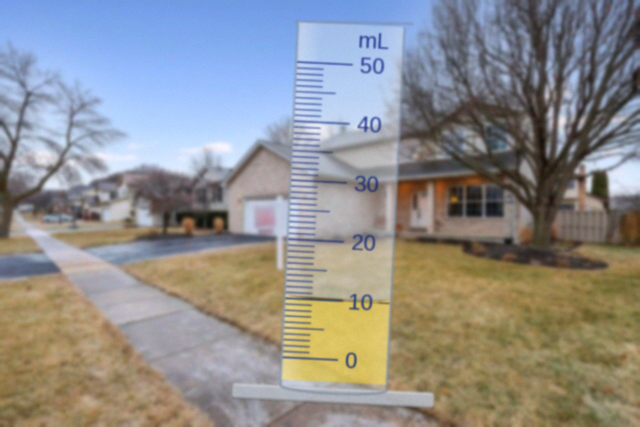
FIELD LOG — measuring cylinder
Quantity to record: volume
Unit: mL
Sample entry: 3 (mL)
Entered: 10 (mL)
